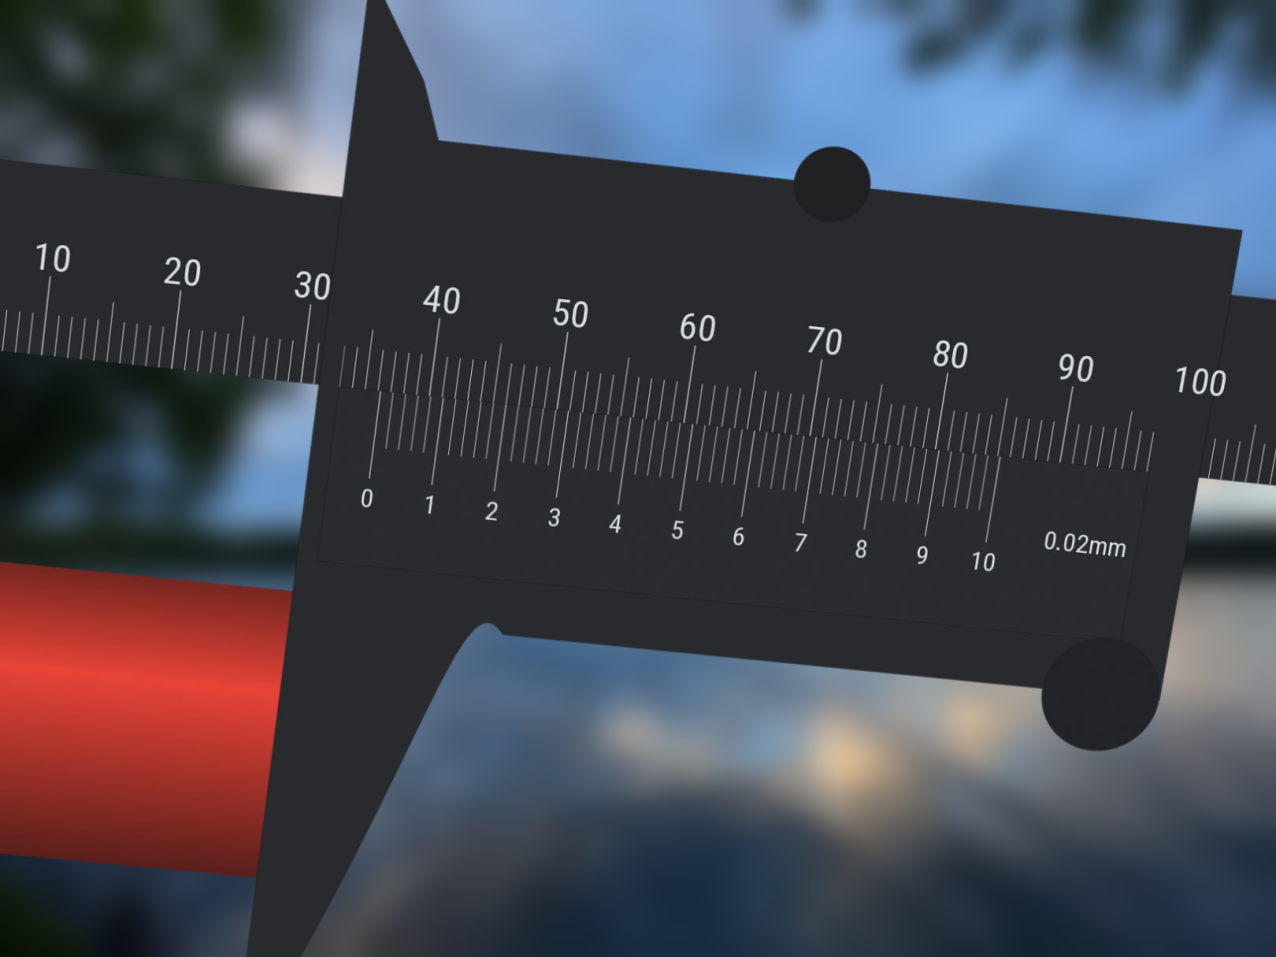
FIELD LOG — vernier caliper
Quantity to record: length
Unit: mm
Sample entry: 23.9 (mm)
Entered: 36.2 (mm)
